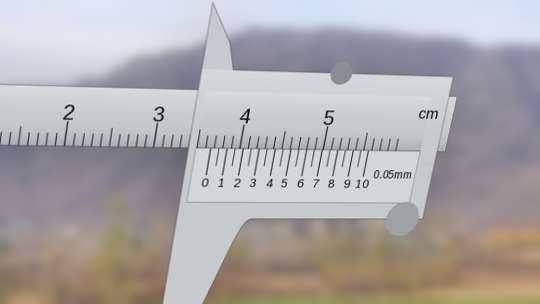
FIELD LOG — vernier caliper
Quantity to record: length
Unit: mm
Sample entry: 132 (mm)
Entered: 36.6 (mm)
